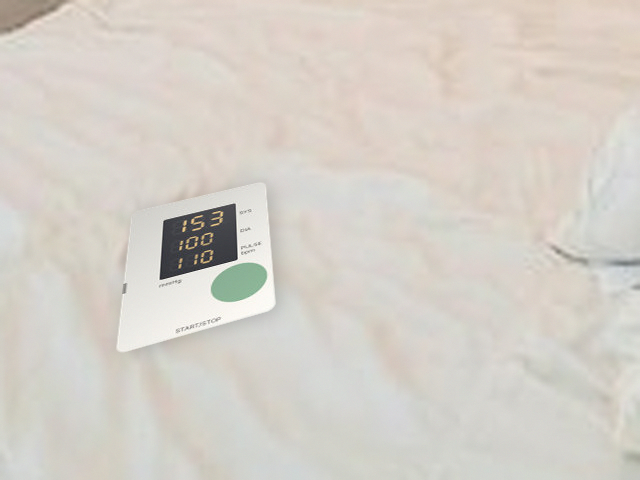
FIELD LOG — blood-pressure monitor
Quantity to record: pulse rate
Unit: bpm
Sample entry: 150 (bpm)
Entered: 110 (bpm)
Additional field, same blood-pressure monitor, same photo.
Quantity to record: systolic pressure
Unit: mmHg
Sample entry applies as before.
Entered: 153 (mmHg)
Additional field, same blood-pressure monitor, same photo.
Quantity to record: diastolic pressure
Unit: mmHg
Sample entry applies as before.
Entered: 100 (mmHg)
